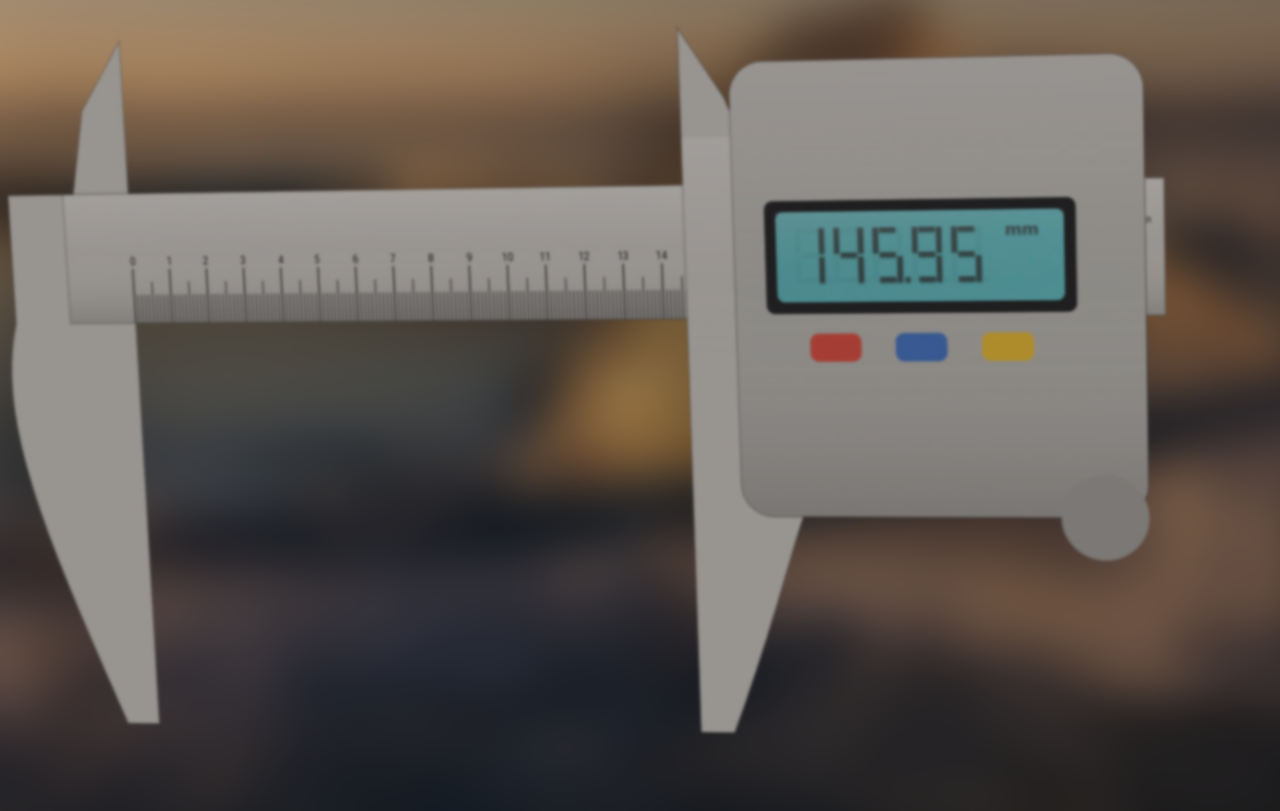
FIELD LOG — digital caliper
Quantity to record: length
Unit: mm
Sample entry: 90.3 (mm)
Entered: 145.95 (mm)
